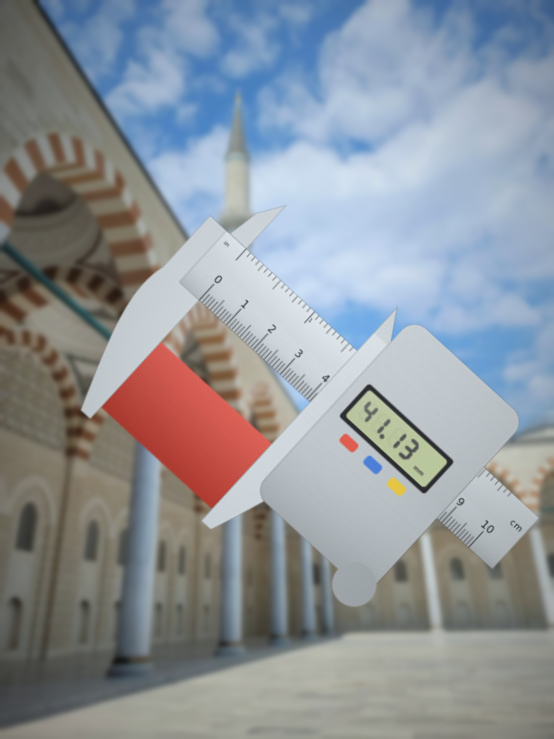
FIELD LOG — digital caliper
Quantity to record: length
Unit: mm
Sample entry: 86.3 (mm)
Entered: 41.13 (mm)
